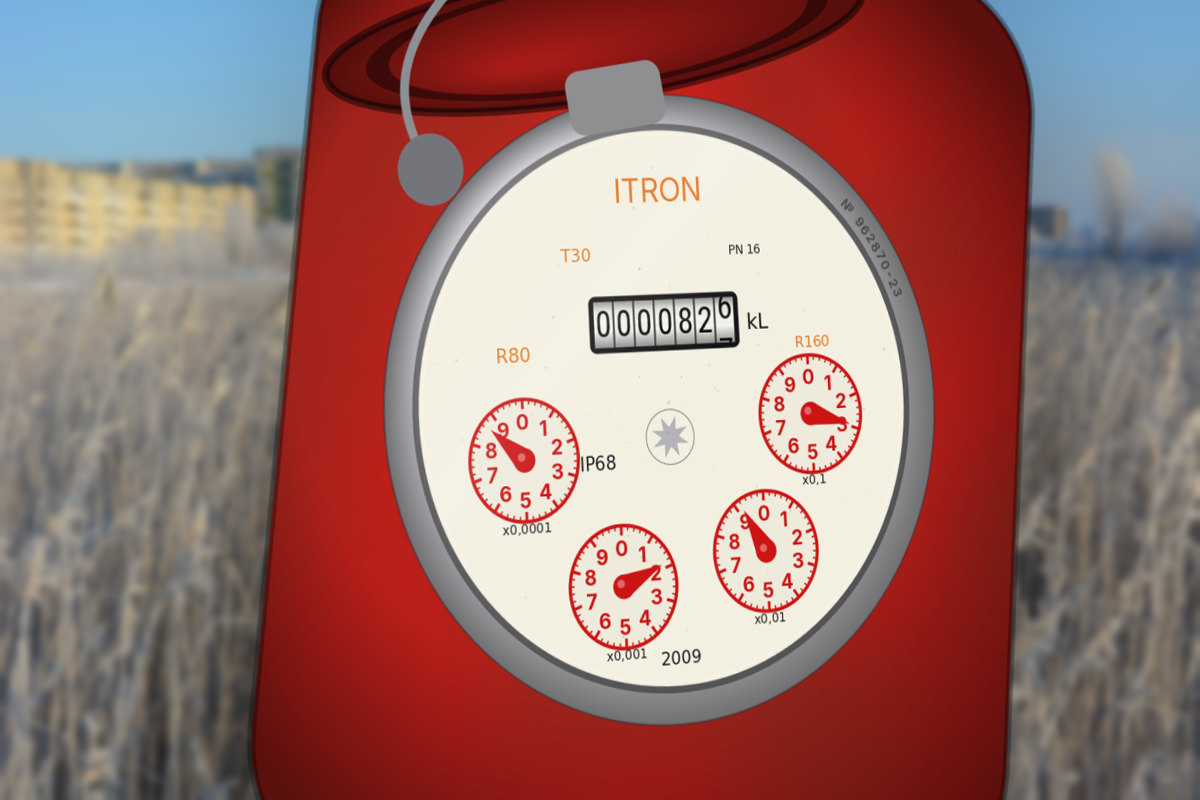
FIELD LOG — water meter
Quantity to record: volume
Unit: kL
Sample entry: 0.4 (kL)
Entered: 826.2918 (kL)
